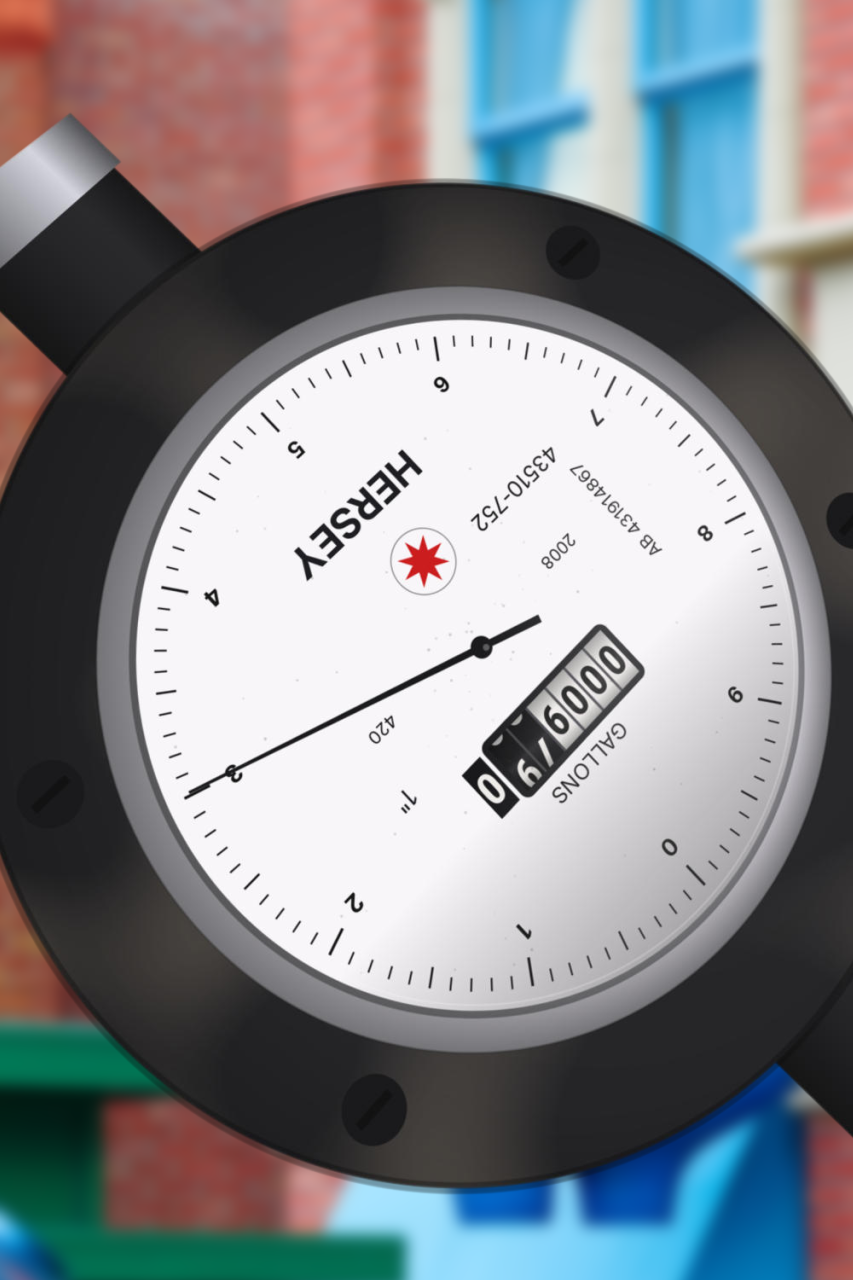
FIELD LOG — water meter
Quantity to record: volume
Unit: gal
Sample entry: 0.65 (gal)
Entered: 9793.0 (gal)
